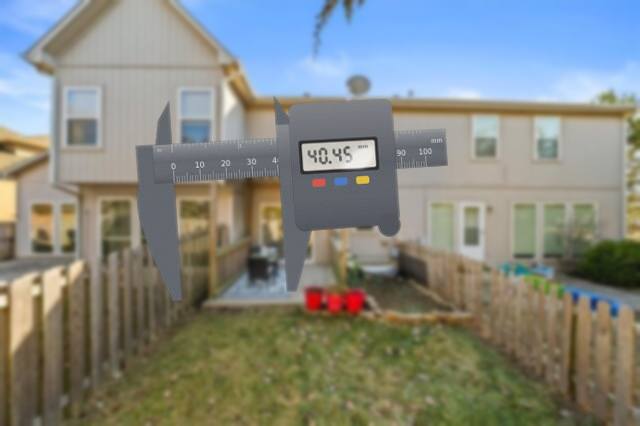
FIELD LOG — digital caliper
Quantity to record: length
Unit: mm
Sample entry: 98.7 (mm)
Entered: 40.45 (mm)
